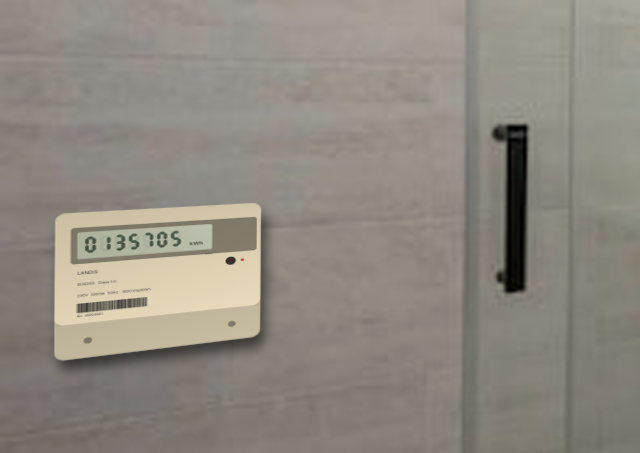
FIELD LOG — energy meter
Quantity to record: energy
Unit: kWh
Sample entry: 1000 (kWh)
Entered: 135705 (kWh)
